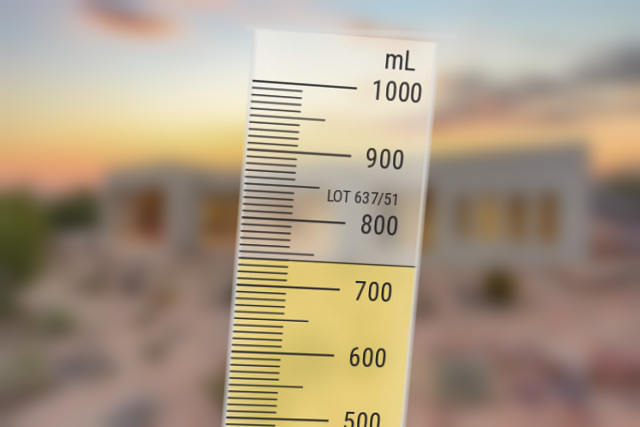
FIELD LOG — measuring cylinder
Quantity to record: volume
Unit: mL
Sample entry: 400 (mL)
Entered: 740 (mL)
